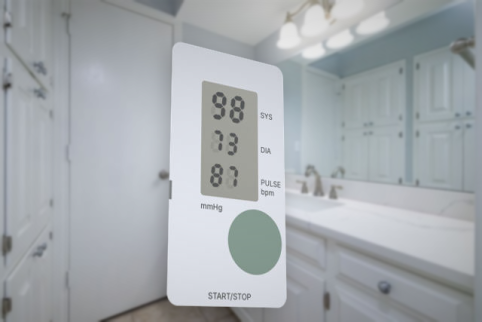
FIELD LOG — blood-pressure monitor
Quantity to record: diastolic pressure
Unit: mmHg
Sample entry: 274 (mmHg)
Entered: 73 (mmHg)
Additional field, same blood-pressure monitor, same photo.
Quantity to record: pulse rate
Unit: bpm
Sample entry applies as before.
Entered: 87 (bpm)
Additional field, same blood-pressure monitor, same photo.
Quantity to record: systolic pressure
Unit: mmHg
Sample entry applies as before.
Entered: 98 (mmHg)
